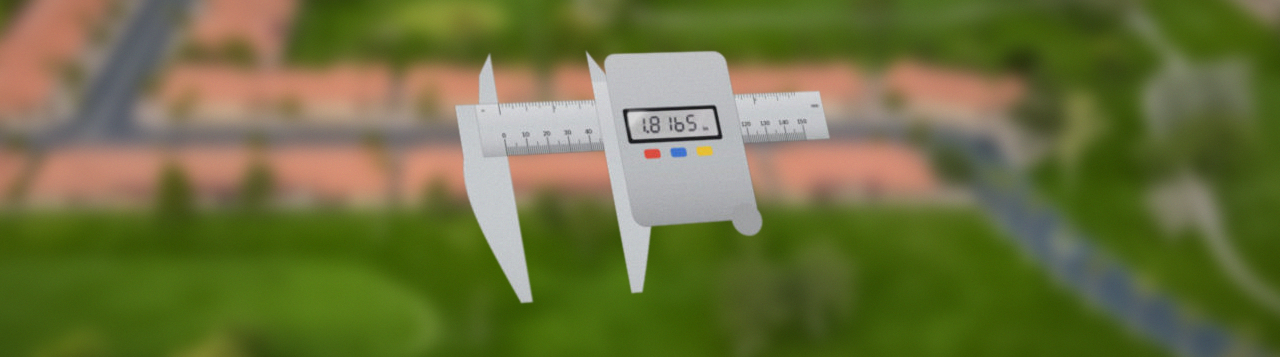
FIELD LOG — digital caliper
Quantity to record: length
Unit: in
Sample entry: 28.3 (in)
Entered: 1.8165 (in)
